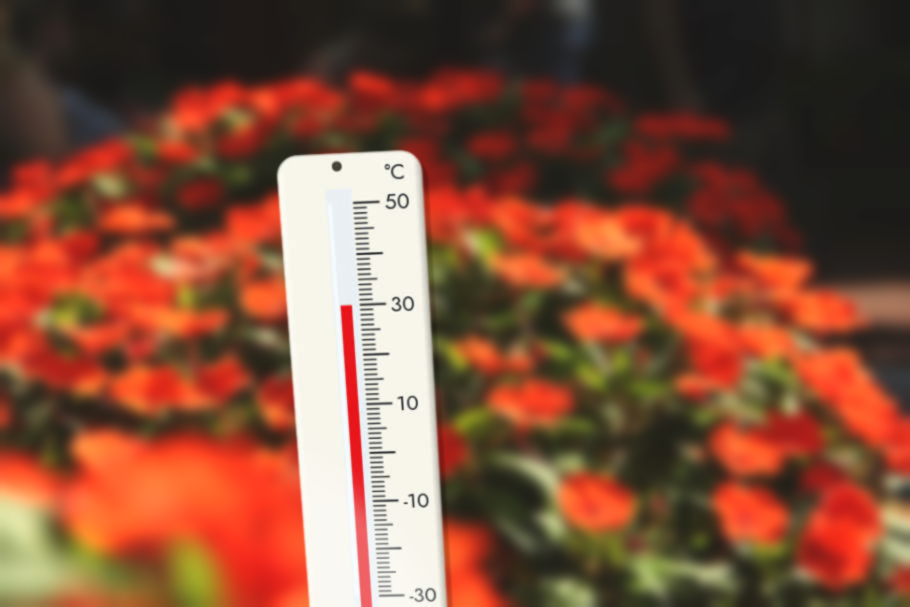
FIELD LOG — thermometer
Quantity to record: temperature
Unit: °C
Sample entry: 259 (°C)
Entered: 30 (°C)
